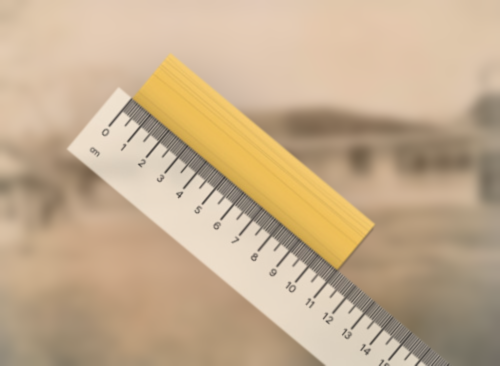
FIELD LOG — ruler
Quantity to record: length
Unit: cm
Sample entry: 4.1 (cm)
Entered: 11 (cm)
